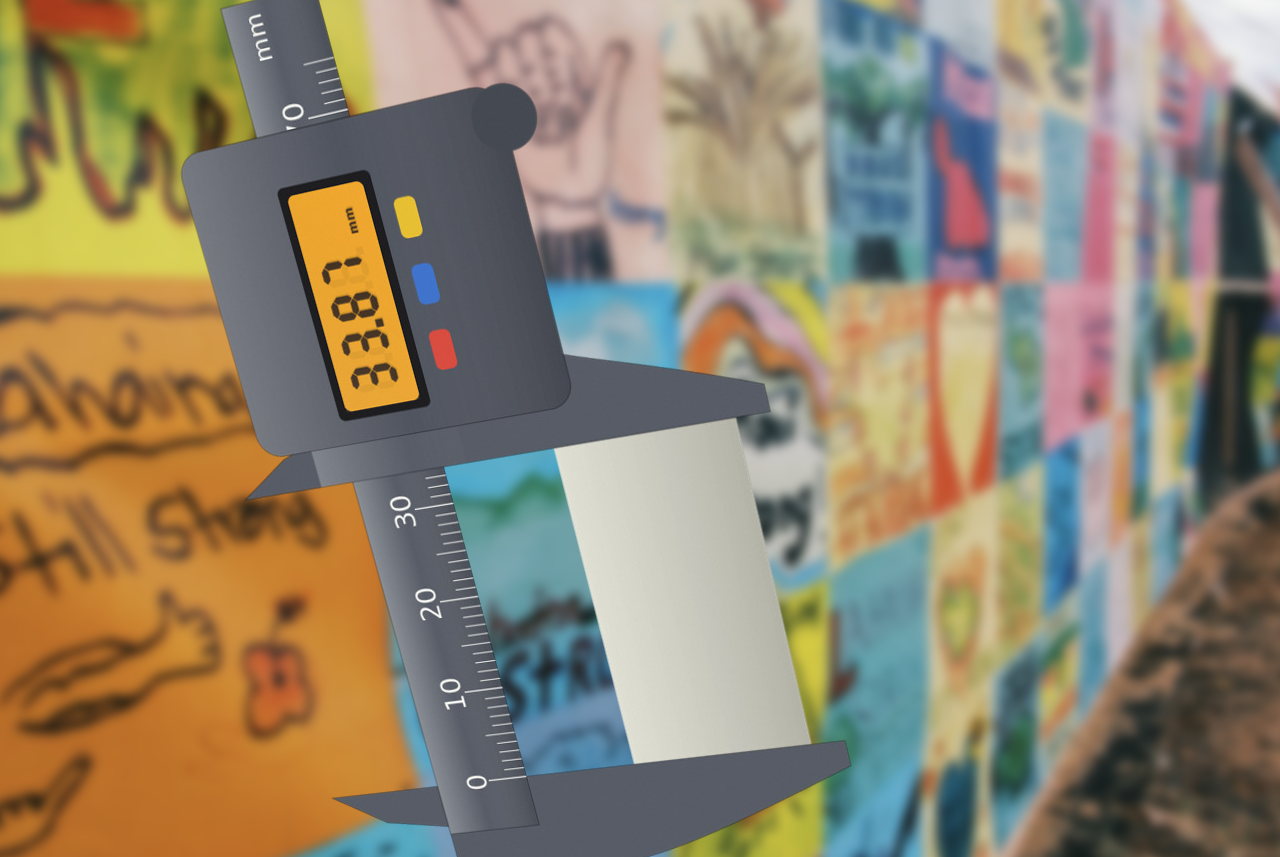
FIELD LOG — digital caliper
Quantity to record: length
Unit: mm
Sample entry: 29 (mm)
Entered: 33.87 (mm)
